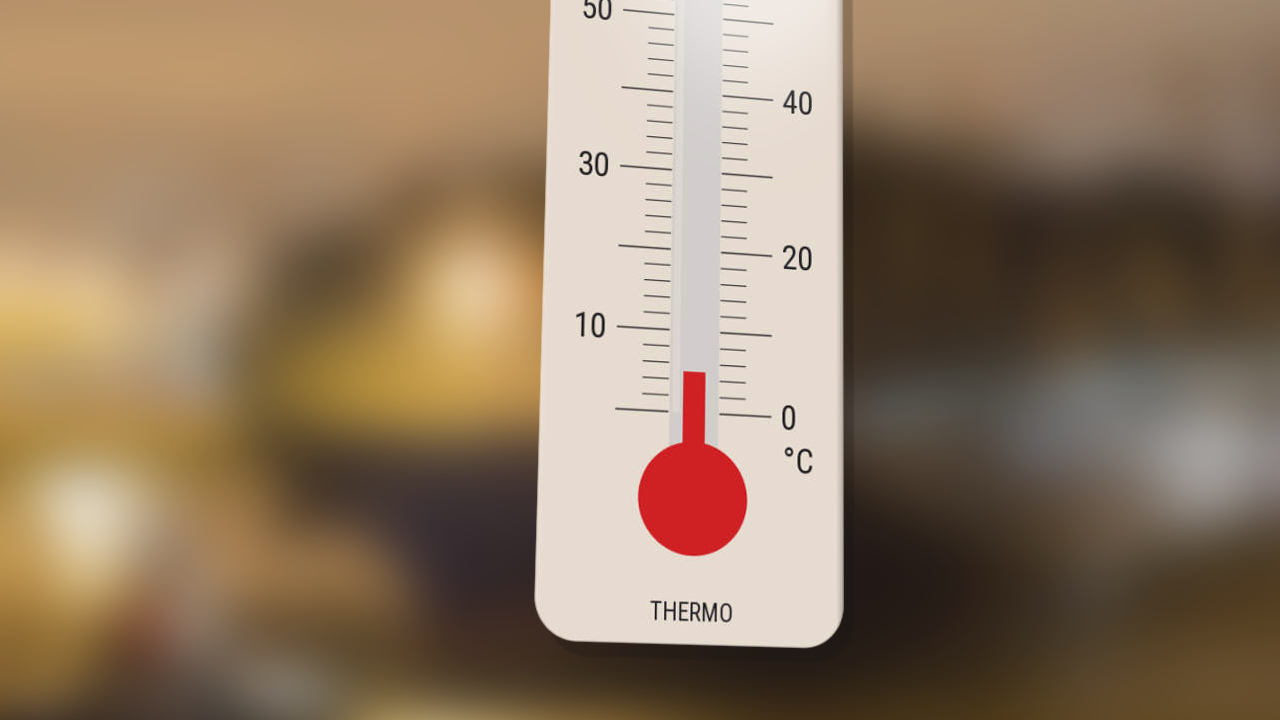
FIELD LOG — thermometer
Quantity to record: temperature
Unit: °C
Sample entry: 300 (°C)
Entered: 5 (°C)
